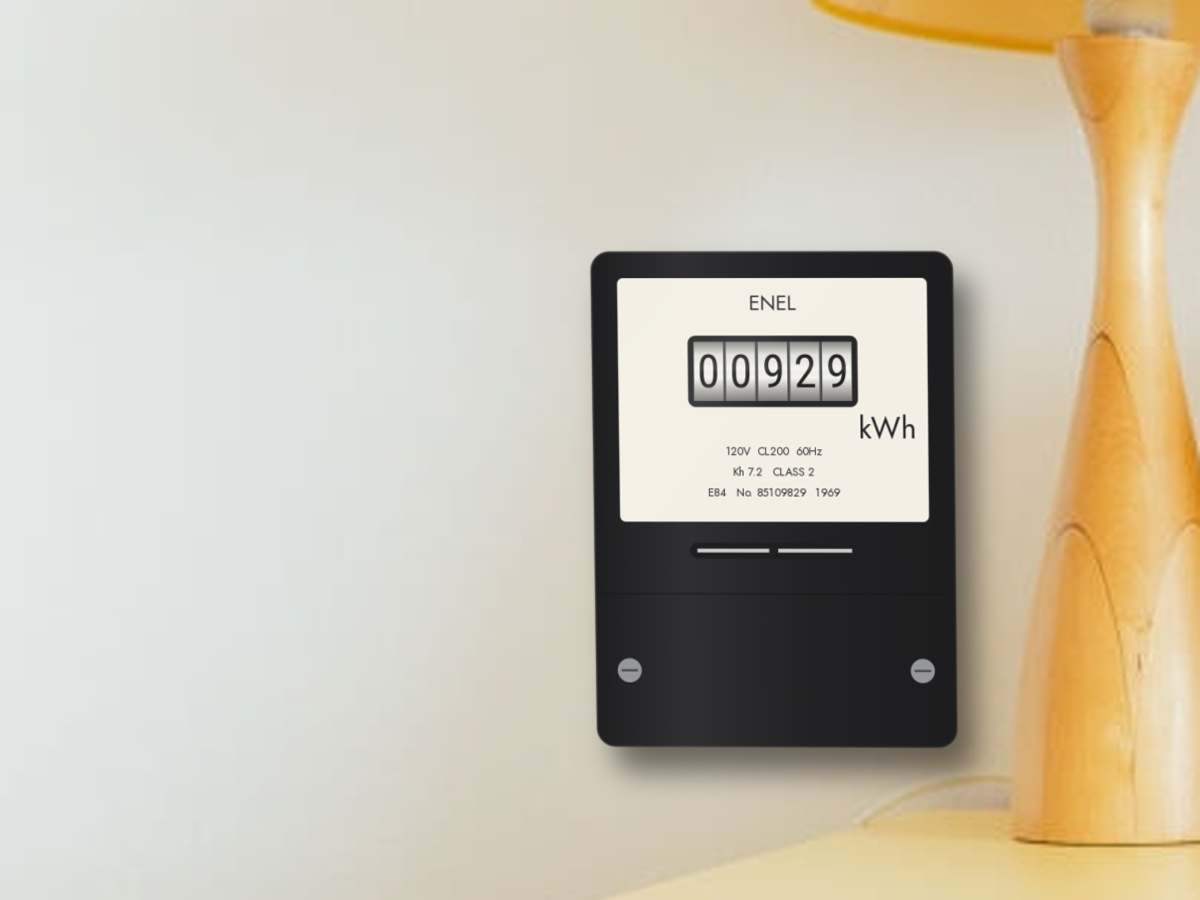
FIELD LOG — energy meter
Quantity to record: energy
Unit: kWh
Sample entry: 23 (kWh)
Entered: 929 (kWh)
